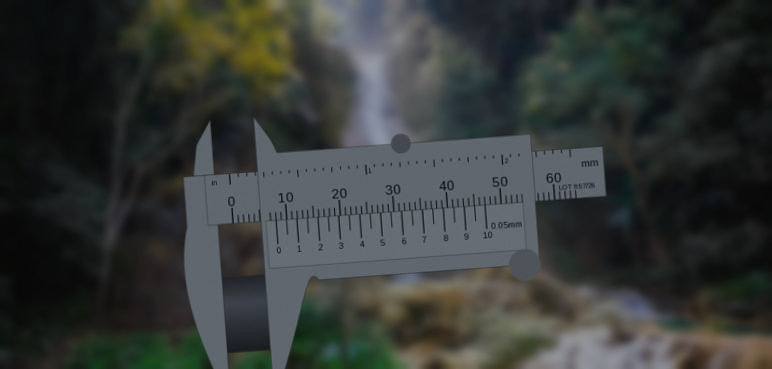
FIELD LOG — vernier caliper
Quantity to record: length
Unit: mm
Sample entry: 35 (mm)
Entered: 8.0 (mm)
